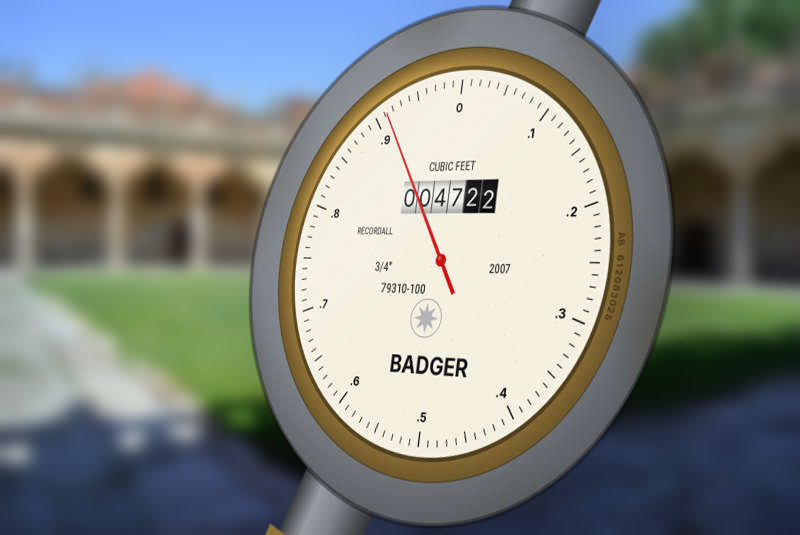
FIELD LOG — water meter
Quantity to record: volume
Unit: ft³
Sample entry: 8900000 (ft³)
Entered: 4721.91 (ft³)
